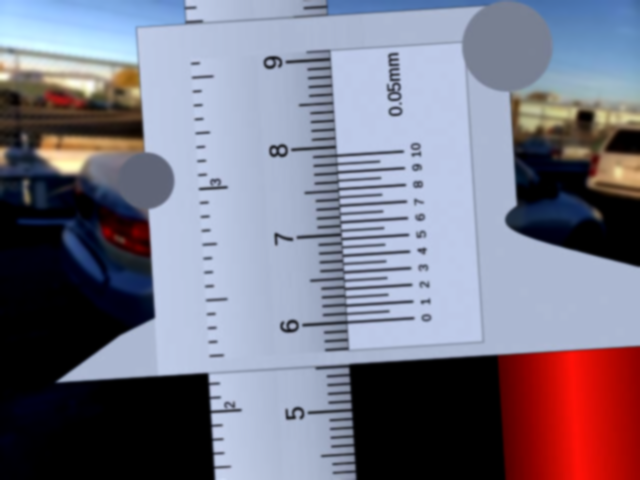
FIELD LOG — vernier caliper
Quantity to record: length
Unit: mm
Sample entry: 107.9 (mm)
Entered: 60.0 (mm)
